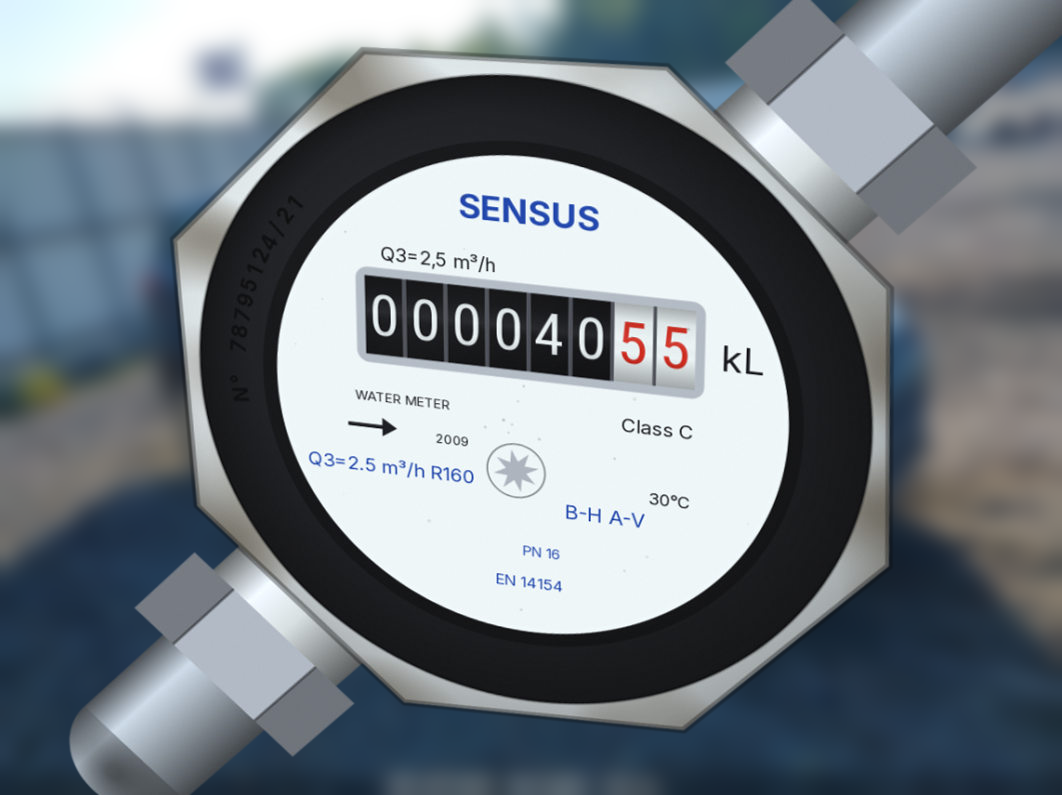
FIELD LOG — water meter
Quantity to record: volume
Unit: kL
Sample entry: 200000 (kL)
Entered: 40.55 (kL)
